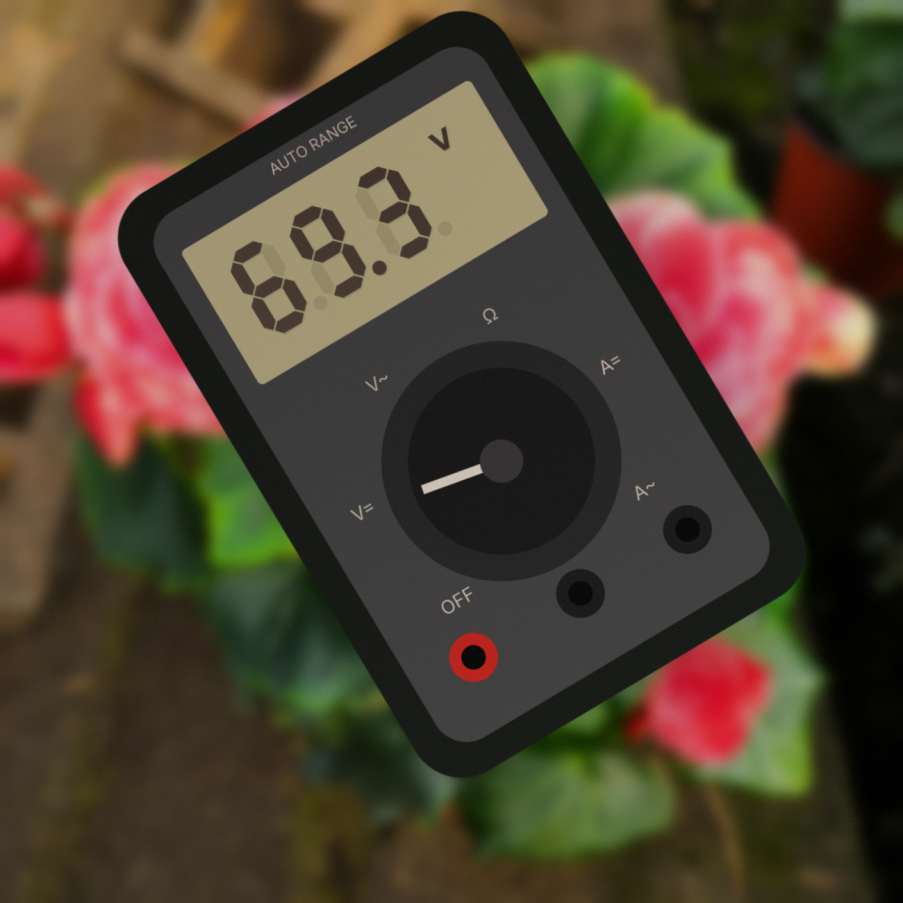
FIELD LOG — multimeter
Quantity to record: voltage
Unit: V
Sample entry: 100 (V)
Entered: 69.3 (V)
